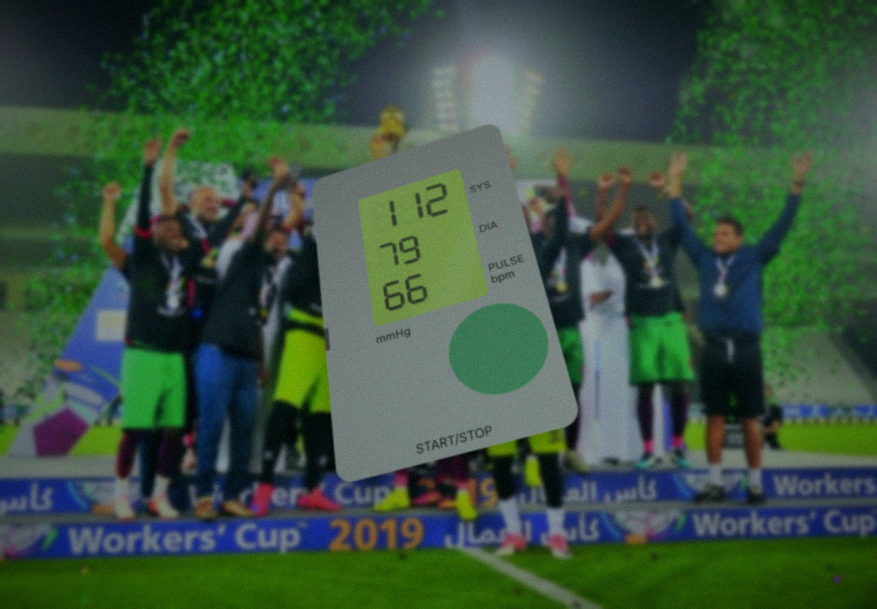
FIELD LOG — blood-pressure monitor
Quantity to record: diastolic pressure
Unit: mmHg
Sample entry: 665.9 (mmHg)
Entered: 79 (mmHg)
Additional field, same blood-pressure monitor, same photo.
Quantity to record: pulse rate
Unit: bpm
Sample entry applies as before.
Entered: 66 (bpm)
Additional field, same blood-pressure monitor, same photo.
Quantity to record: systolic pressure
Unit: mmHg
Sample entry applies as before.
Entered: 112 (mmHg)
